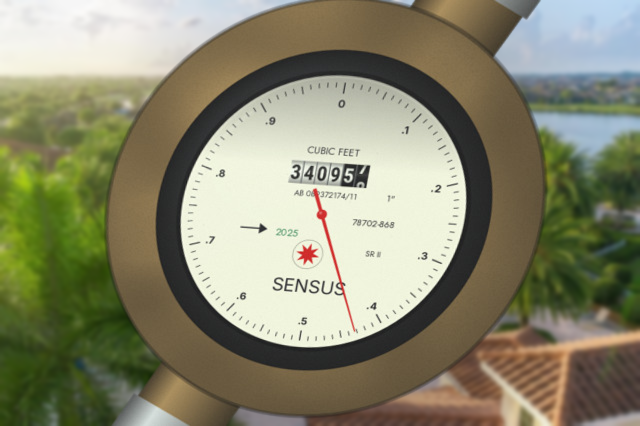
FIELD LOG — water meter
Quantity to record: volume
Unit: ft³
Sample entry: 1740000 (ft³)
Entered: 340957.43 (ft³)
